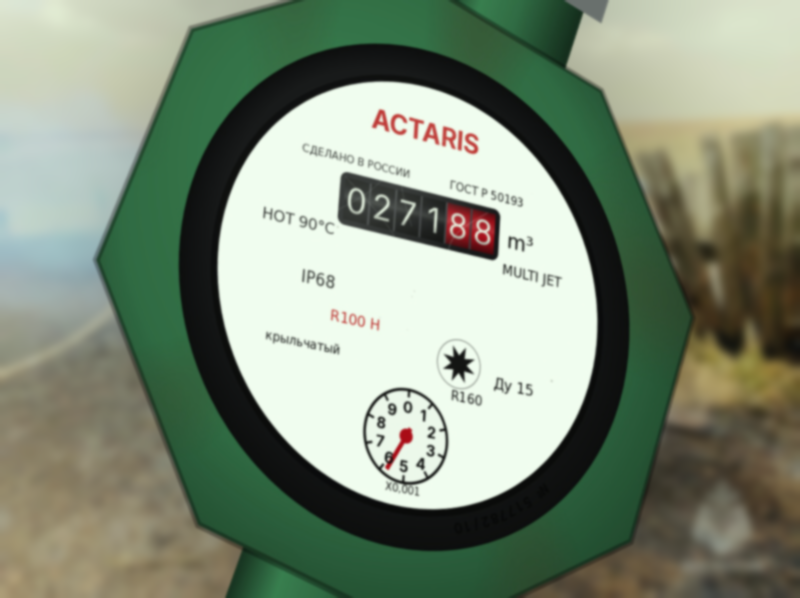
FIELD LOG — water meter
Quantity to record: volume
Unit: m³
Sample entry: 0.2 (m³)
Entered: 271.885 (m³)
